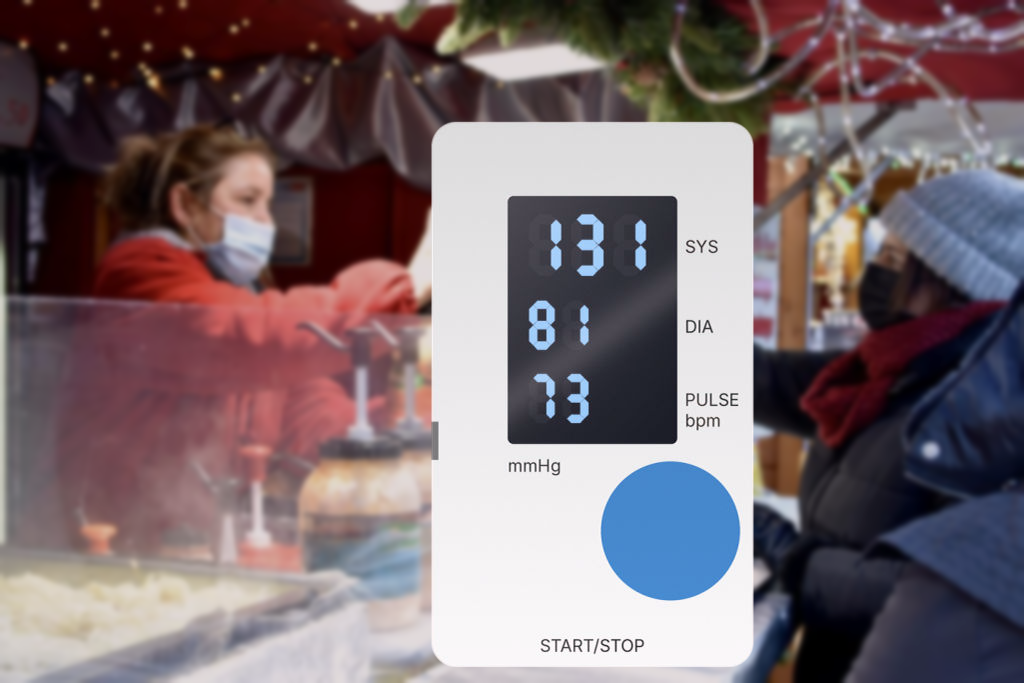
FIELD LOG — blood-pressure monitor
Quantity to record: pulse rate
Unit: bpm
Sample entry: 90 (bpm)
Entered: 73 (bpm)
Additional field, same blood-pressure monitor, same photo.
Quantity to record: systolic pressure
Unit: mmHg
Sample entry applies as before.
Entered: 131 (mmHg)
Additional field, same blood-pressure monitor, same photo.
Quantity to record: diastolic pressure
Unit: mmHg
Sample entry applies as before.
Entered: 81 (mmHg)
